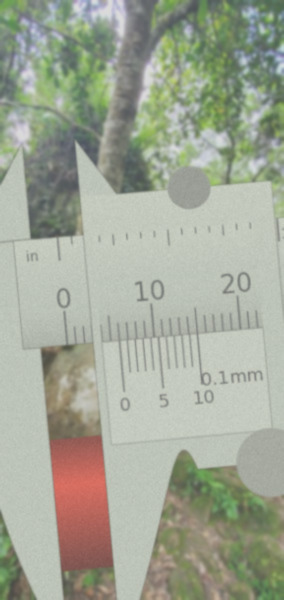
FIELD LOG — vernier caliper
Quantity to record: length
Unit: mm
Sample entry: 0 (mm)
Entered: 6.0 (mm)
